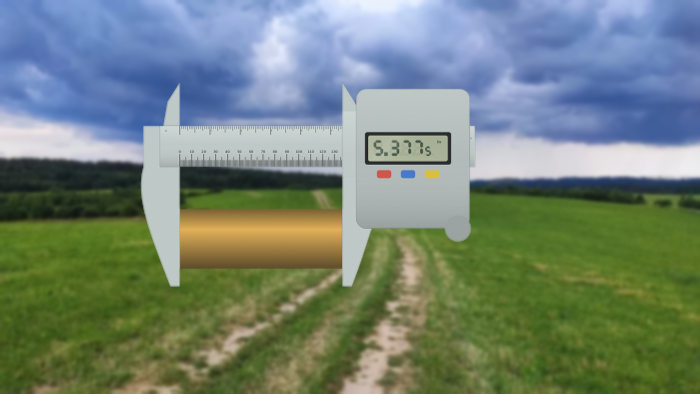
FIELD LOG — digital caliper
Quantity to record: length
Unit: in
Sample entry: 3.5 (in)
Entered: 5.3775 (in)
